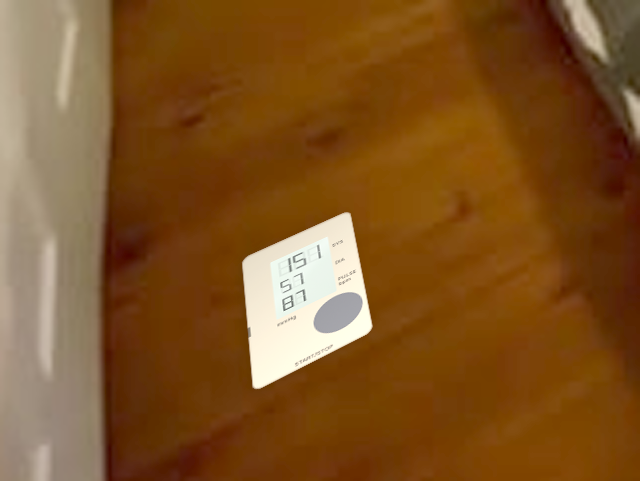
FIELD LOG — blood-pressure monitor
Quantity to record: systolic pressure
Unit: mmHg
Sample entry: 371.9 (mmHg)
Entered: 151 (mmHg)
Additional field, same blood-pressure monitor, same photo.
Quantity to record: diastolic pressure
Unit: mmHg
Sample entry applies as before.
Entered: 57 (mmHg)
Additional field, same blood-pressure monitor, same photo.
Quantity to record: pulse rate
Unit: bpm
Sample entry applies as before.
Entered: 87 (bpm)
